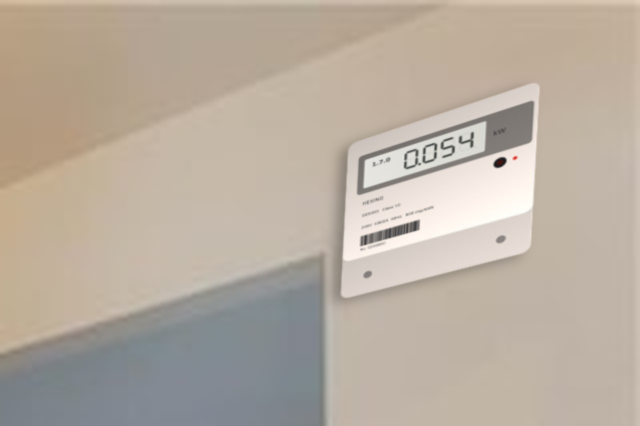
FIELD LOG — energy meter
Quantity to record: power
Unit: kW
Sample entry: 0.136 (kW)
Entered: 0.054 (kW)
